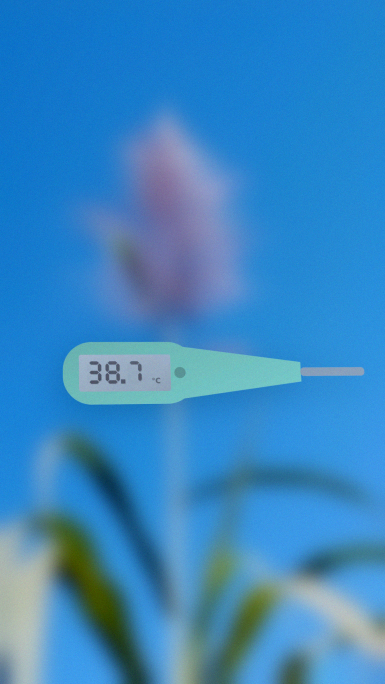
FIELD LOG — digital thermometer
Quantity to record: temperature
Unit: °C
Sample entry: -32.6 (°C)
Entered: 38.7 (°C)
